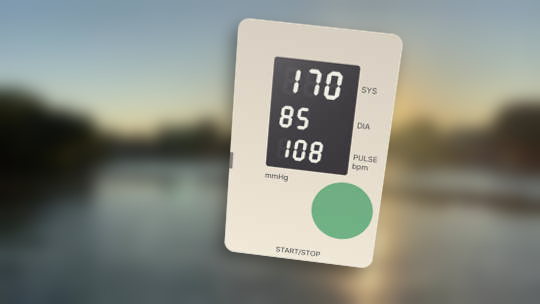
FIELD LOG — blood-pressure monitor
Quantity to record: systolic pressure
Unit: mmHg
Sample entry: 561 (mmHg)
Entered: 170 (mmHg)
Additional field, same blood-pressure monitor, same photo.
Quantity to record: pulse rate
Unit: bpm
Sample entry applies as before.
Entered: 108 (bpm)
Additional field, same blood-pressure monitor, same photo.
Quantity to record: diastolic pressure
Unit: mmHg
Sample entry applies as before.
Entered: 85 (mmHg)
